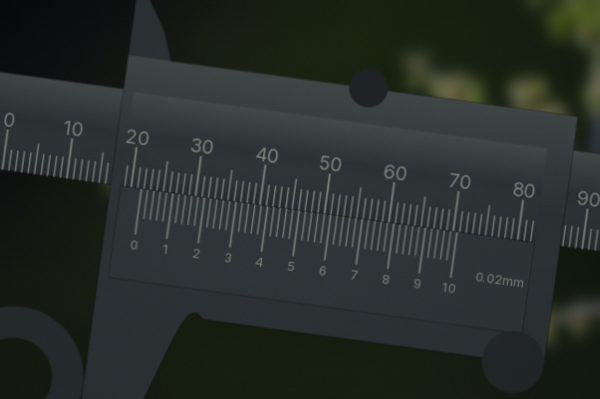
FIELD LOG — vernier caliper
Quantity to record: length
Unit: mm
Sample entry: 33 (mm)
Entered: 21.6 (mm)
